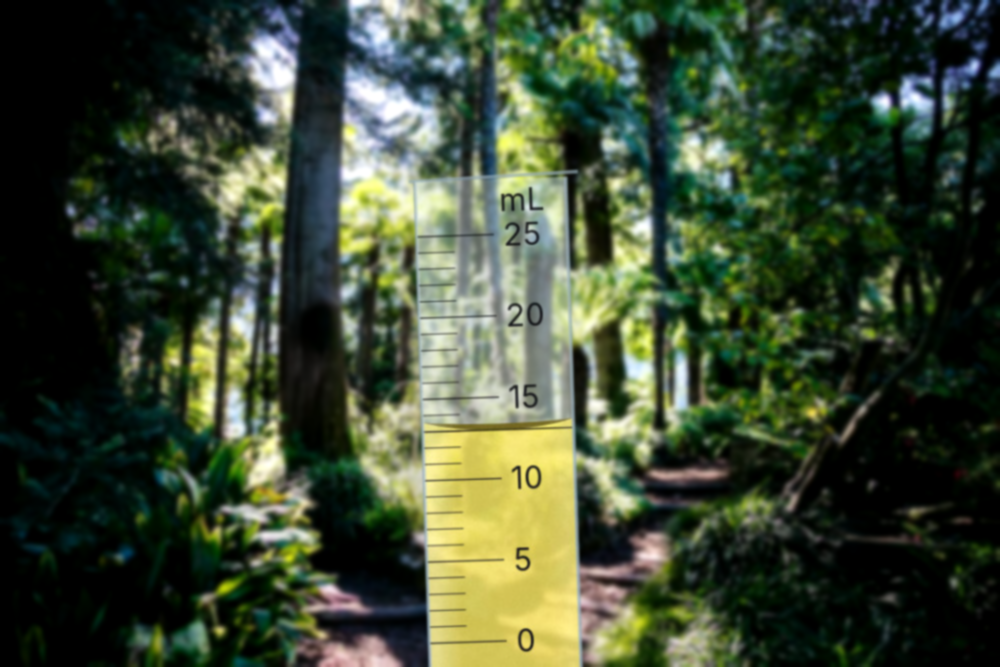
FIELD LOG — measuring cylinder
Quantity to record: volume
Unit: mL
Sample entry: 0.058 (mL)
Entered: 13 (mL)
